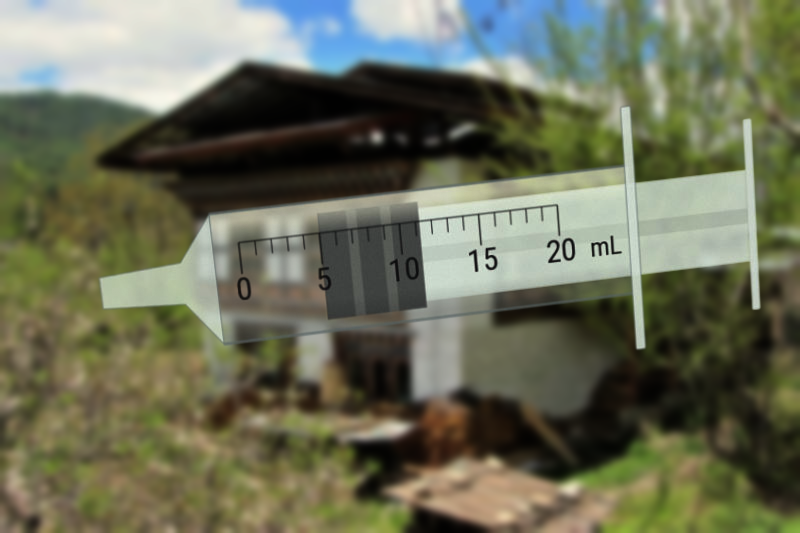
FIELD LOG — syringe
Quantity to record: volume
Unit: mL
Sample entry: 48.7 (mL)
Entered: 5 (mL)
